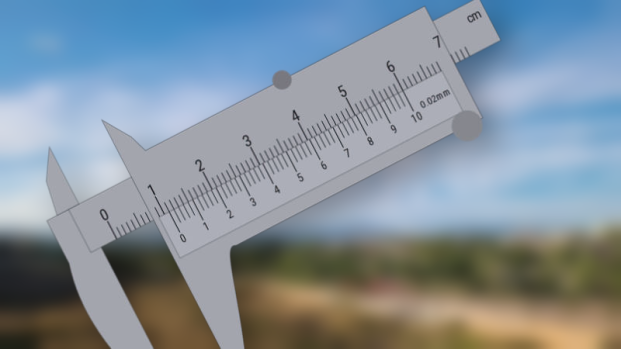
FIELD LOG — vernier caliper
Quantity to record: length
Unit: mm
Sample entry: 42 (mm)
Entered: 11.0 (mm)
